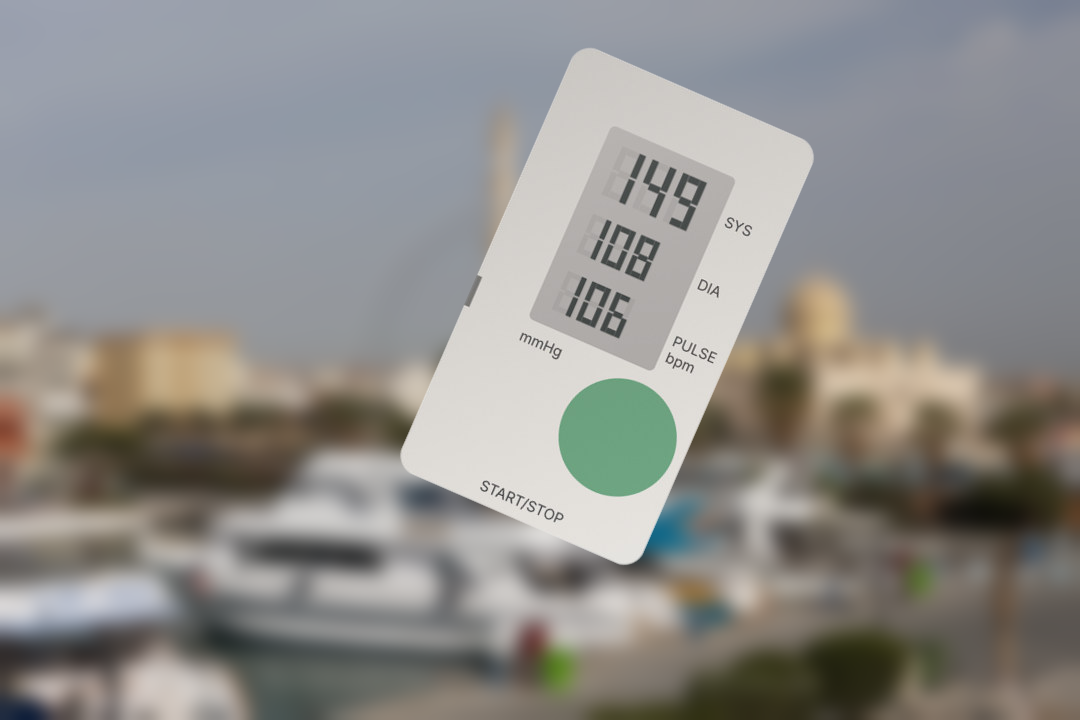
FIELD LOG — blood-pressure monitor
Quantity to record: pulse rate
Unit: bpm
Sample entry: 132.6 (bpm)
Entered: 106 (bpm)
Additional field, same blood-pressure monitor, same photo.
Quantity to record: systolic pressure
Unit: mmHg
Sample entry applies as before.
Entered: 149 (mmHg)
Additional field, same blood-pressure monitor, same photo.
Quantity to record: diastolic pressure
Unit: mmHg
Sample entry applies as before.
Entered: 108 (mmHg)
